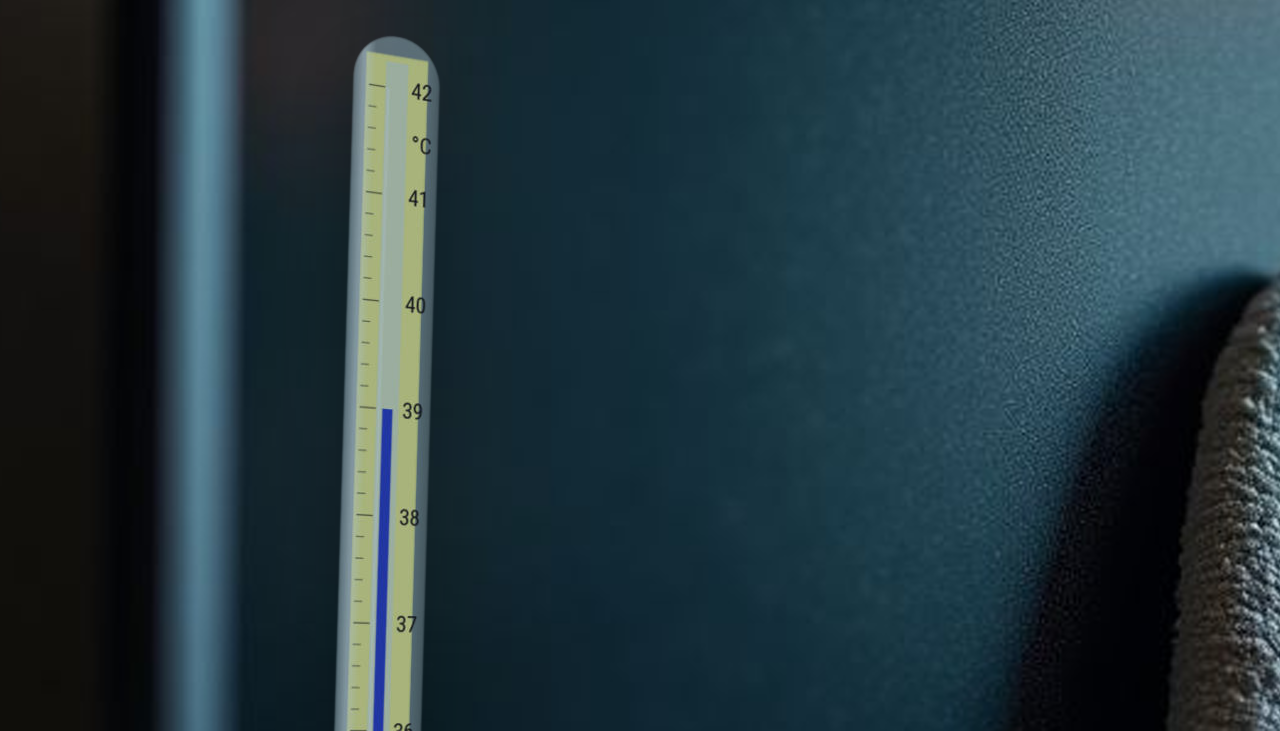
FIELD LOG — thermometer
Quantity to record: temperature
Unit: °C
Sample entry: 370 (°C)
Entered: 39 (°C)
